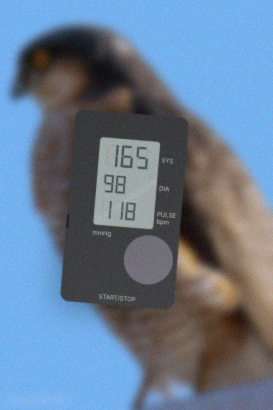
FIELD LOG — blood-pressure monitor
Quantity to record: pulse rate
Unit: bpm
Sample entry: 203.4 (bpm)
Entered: 118 (bpm)
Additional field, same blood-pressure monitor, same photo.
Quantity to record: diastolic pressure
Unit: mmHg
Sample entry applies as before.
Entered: 98 (mmHg)
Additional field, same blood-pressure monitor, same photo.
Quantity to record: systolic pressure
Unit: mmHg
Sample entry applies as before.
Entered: 165 (mmHg)
